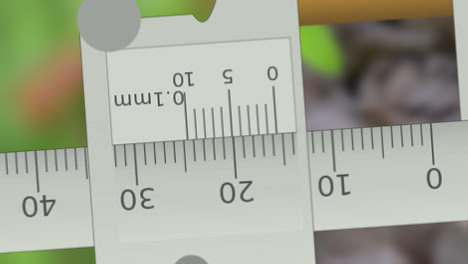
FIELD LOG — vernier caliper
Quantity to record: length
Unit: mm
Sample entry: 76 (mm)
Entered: 15.6 (mm)
